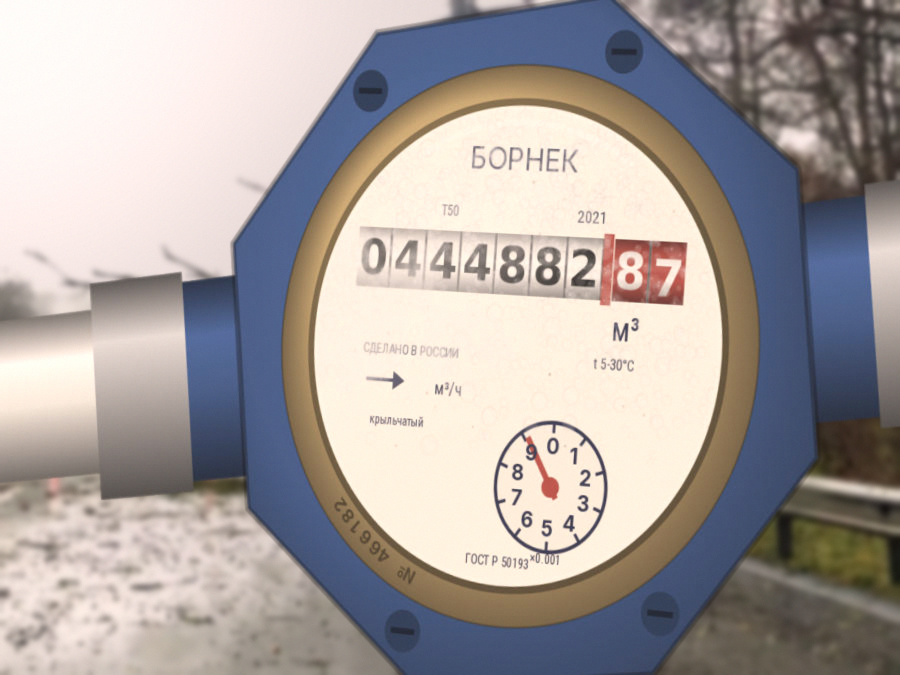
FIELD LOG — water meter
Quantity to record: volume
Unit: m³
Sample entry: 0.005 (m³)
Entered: 444882.869 (m³)
